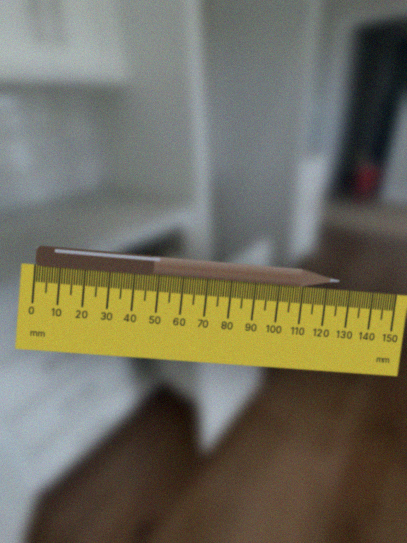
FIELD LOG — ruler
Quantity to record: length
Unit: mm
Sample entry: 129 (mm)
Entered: 125 (mm)
